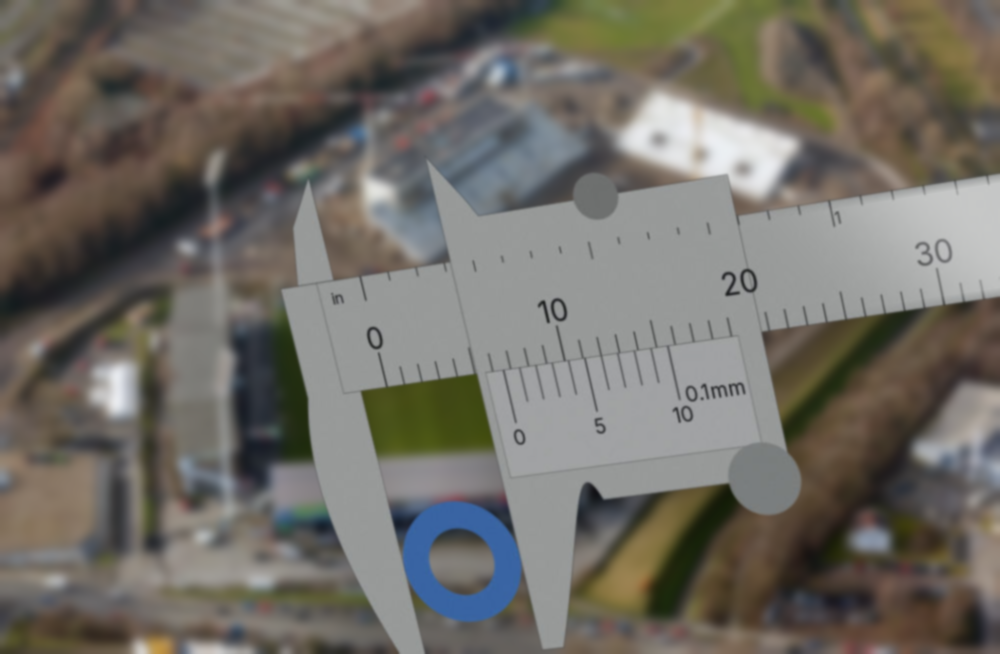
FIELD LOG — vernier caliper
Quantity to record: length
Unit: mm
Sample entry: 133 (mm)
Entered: 6.6 (mm)
